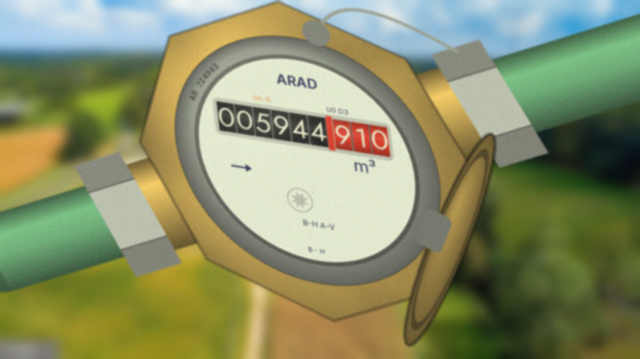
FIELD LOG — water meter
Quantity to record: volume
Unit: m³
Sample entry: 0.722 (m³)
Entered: 5944.910 (m³)
